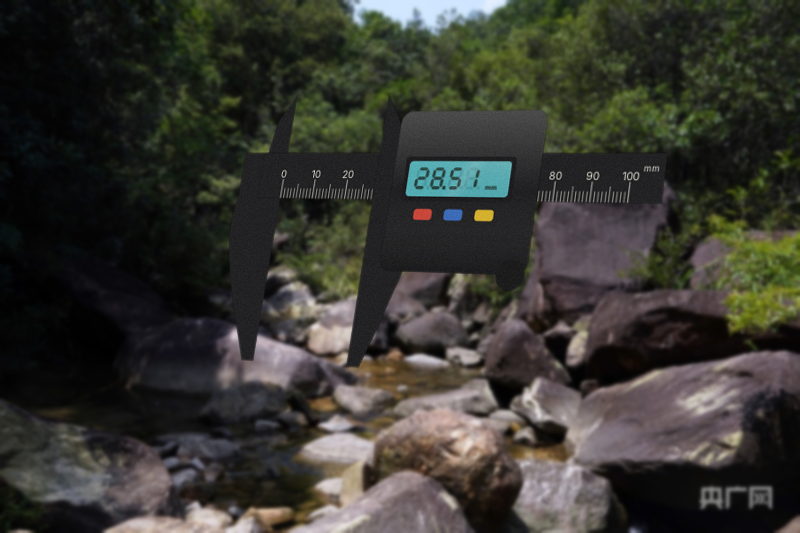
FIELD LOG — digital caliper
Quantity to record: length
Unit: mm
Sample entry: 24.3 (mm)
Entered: 28.51 (mm)
